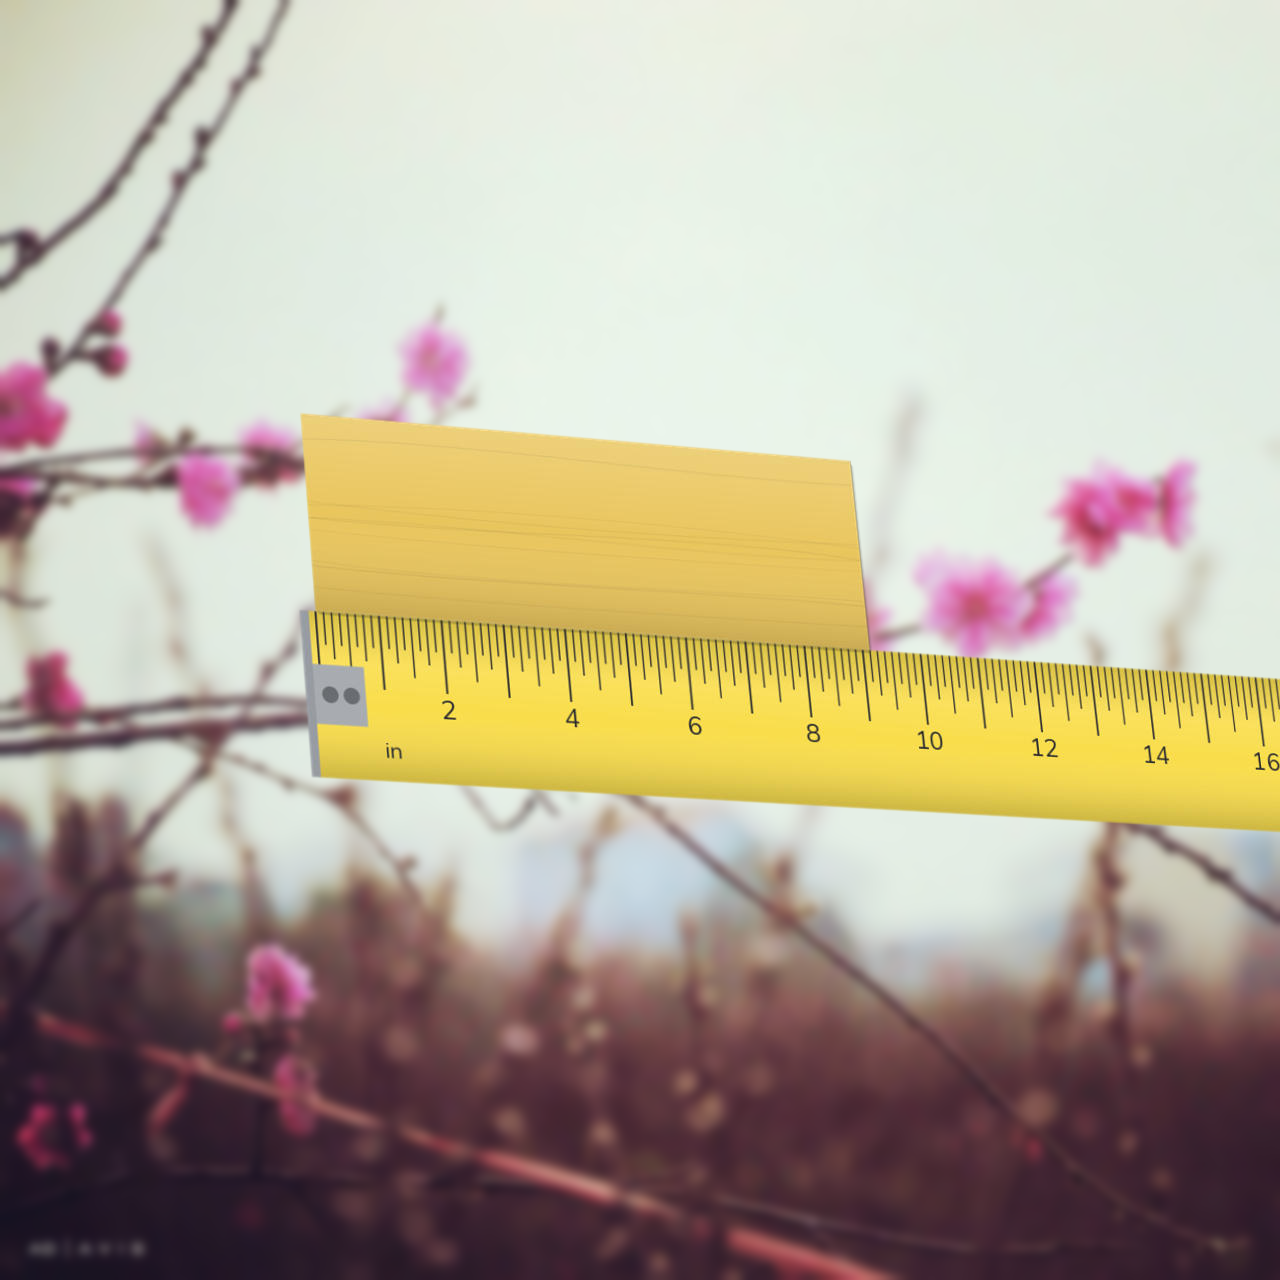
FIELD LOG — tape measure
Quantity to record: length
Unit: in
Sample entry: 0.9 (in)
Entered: 9.125 (in)
